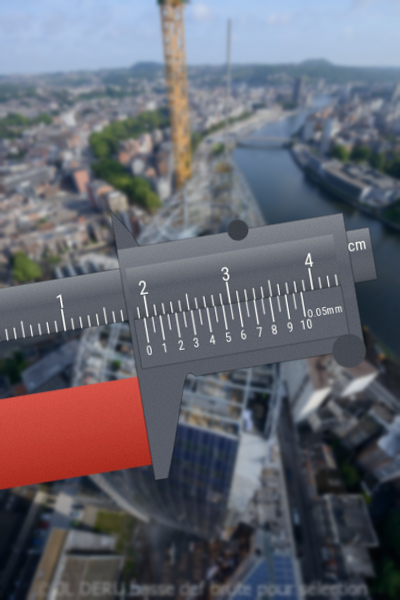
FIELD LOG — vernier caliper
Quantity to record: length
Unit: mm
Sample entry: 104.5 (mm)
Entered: 19.6 (mm)
